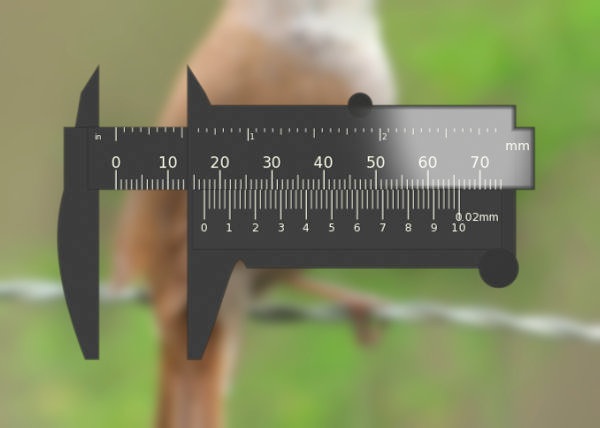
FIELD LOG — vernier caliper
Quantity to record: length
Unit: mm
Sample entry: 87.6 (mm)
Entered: 17.0 (mm)
